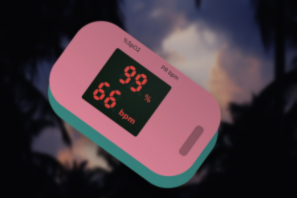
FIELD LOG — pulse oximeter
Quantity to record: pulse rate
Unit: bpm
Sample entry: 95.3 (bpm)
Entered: 66 (bpm)
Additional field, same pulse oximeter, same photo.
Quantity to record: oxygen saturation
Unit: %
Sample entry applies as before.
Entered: 99 (%)
